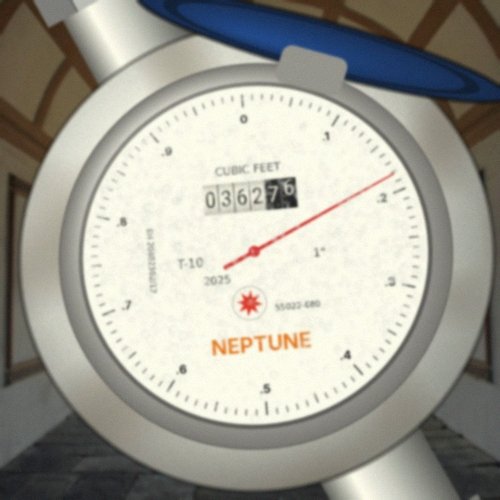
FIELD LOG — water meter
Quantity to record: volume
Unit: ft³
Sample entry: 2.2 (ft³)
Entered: 36276.18 (ft³)
